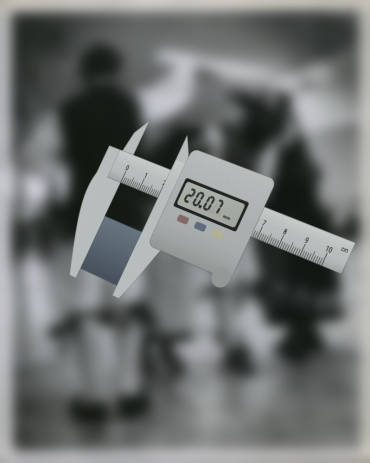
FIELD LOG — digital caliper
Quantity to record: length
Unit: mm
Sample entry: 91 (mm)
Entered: 20.07 (mm)
